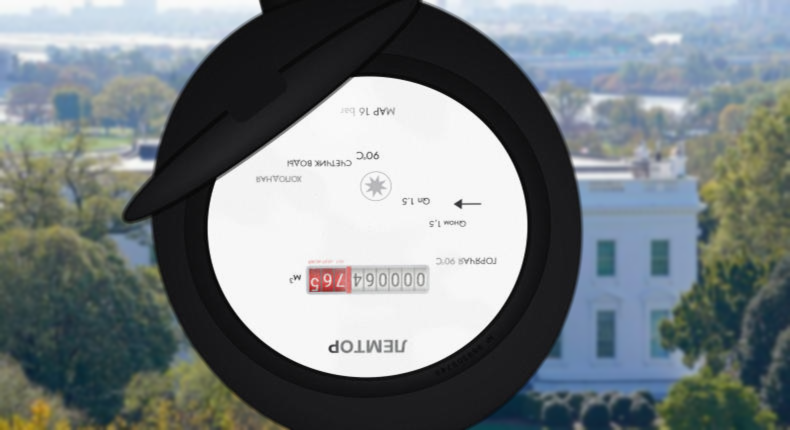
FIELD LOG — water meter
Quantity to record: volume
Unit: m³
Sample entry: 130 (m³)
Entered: 64.765 (m³)
